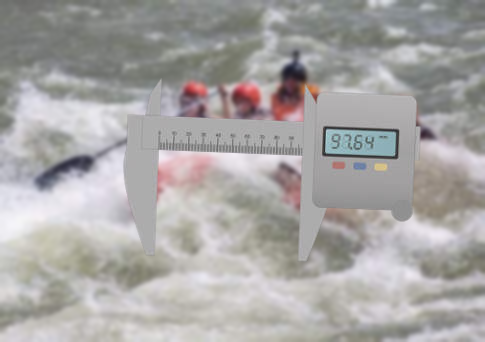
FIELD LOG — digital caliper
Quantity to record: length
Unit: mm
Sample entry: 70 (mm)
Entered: 97.64 (mm)
